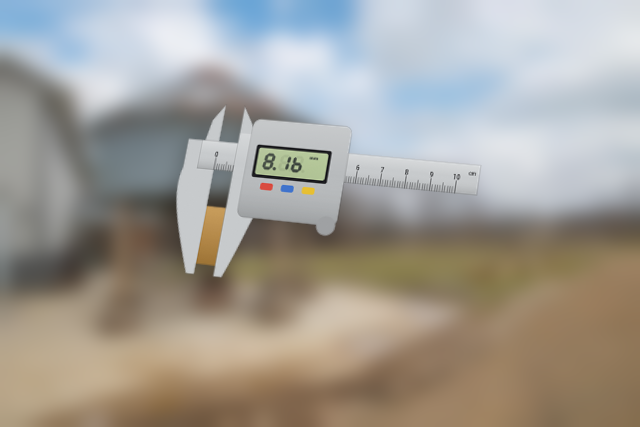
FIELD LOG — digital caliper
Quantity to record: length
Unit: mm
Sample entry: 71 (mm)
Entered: 8.16 (mm)
